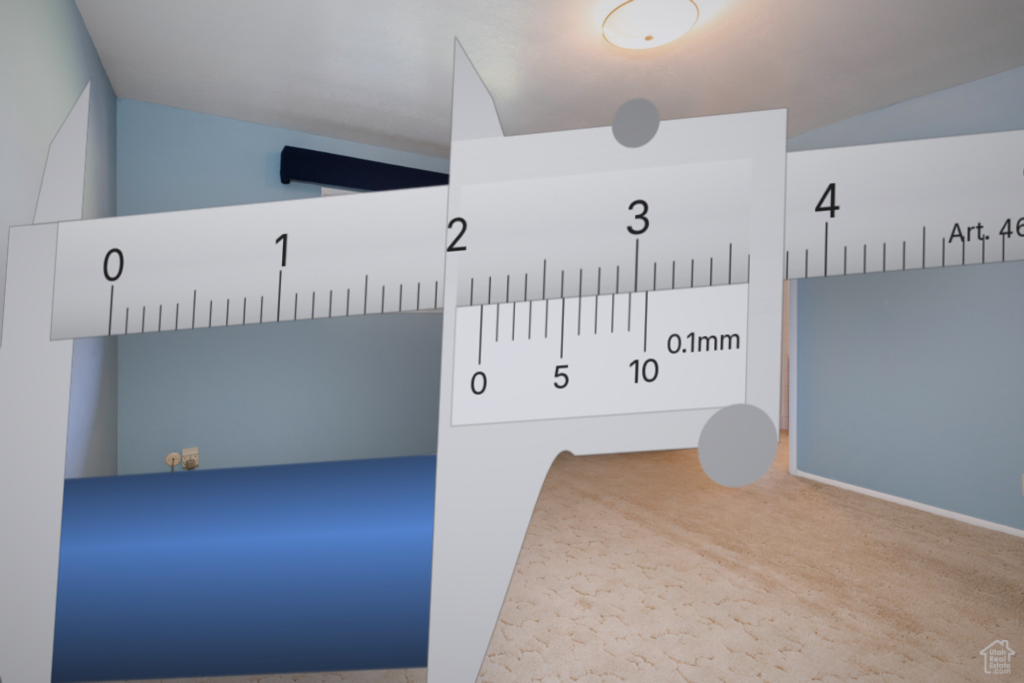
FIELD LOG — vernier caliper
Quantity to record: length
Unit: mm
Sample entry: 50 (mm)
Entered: 21.6 (mm)
